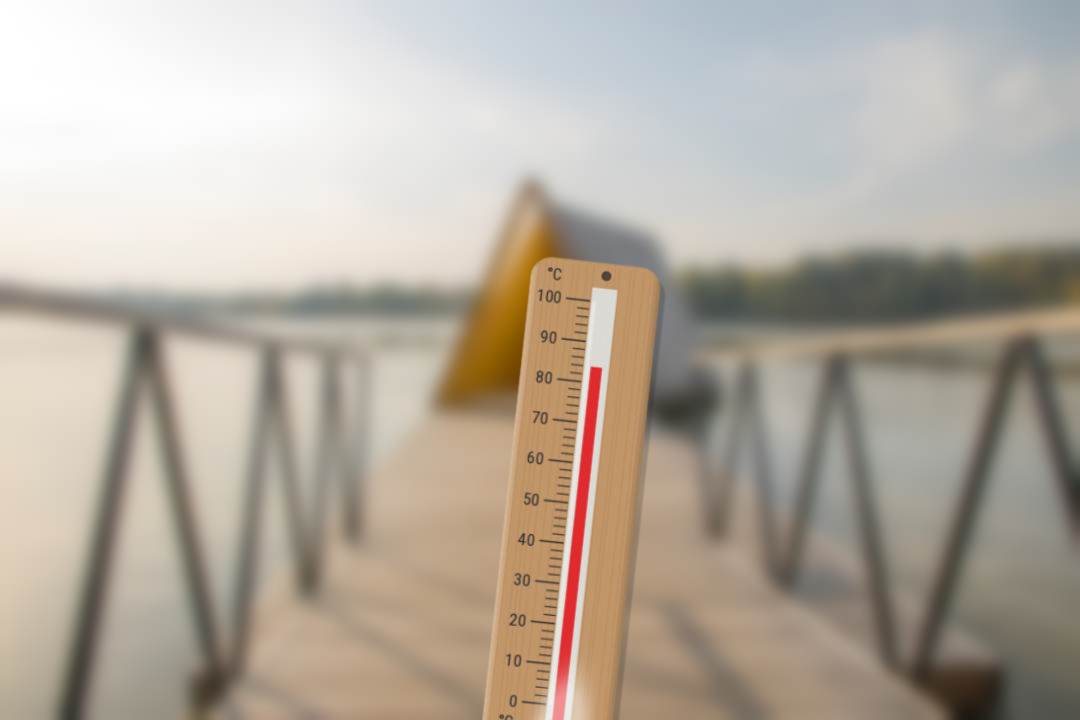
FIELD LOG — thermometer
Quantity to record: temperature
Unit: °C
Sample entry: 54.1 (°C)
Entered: 84 (°C)
